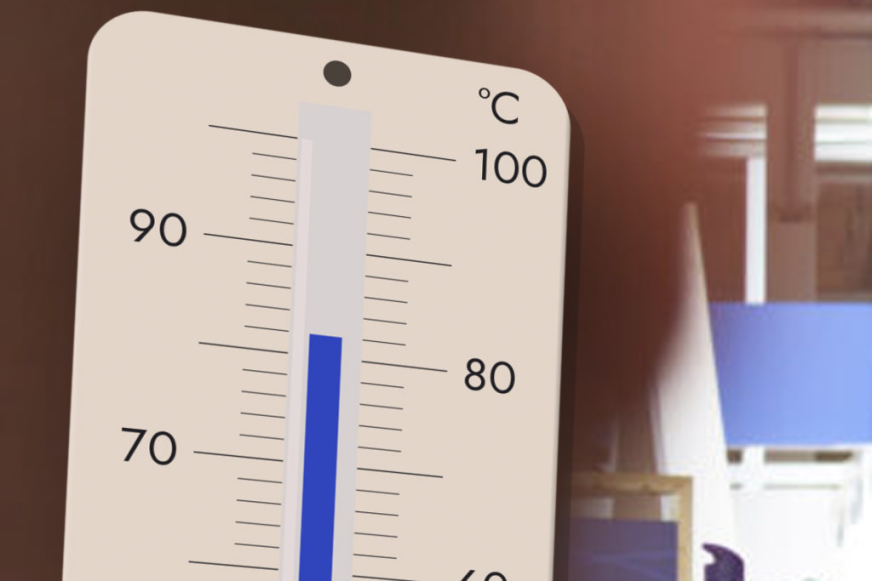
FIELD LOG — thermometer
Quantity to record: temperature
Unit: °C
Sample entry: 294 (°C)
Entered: 82 (°C)
